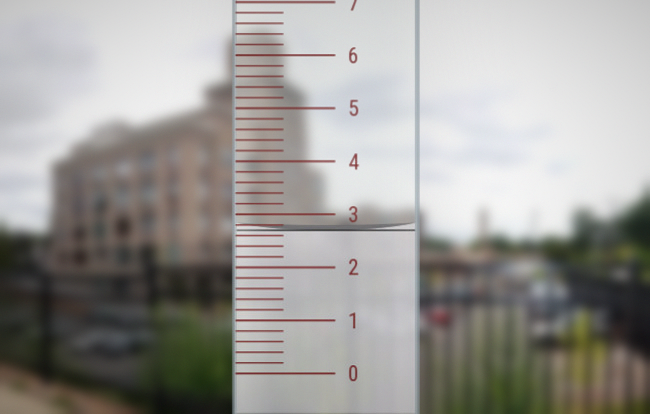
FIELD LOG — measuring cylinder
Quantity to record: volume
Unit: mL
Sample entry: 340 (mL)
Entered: 2.7 (mL)
